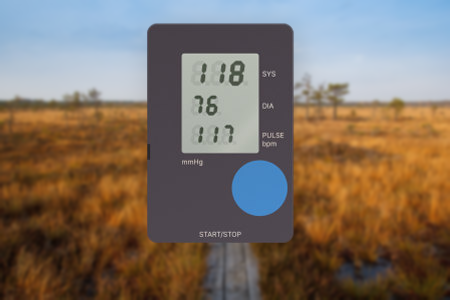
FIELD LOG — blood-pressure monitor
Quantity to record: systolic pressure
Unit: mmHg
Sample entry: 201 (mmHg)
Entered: 118 (mmHg)
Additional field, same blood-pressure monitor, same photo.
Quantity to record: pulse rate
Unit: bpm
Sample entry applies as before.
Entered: 117 (bpm)
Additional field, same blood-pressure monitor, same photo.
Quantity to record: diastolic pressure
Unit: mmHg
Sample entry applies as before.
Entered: 76 (mmHg)
